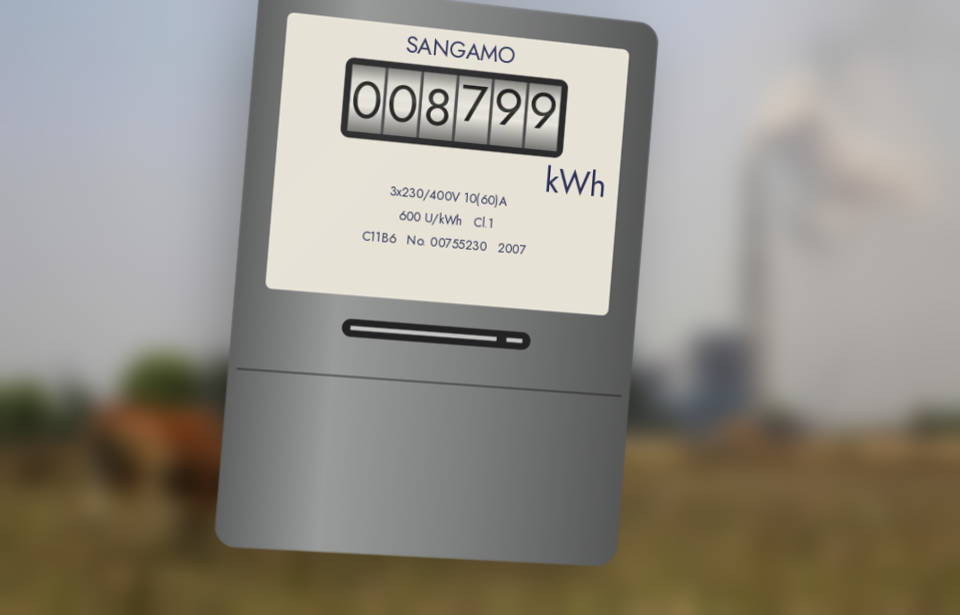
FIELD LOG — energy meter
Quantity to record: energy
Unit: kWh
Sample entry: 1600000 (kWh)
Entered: 8799 (kWh)
